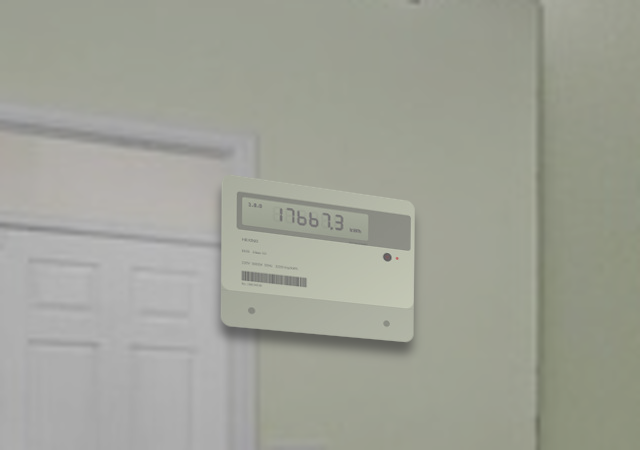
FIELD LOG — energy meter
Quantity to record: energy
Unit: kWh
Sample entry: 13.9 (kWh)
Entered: 17667.3 (kWh)
